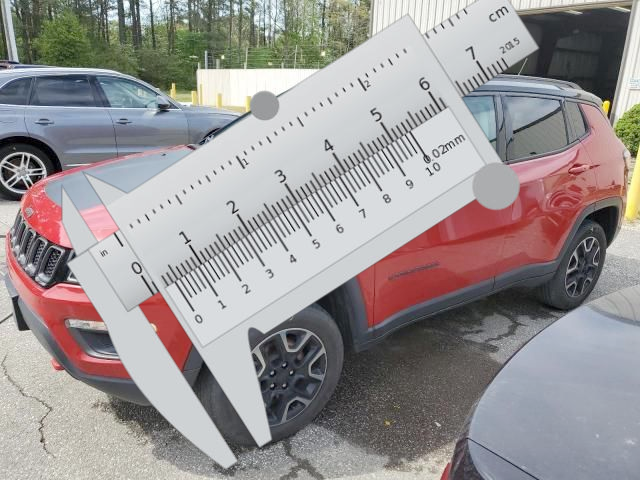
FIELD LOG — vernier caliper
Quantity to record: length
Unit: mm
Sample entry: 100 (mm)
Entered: 4.4 (mm)
